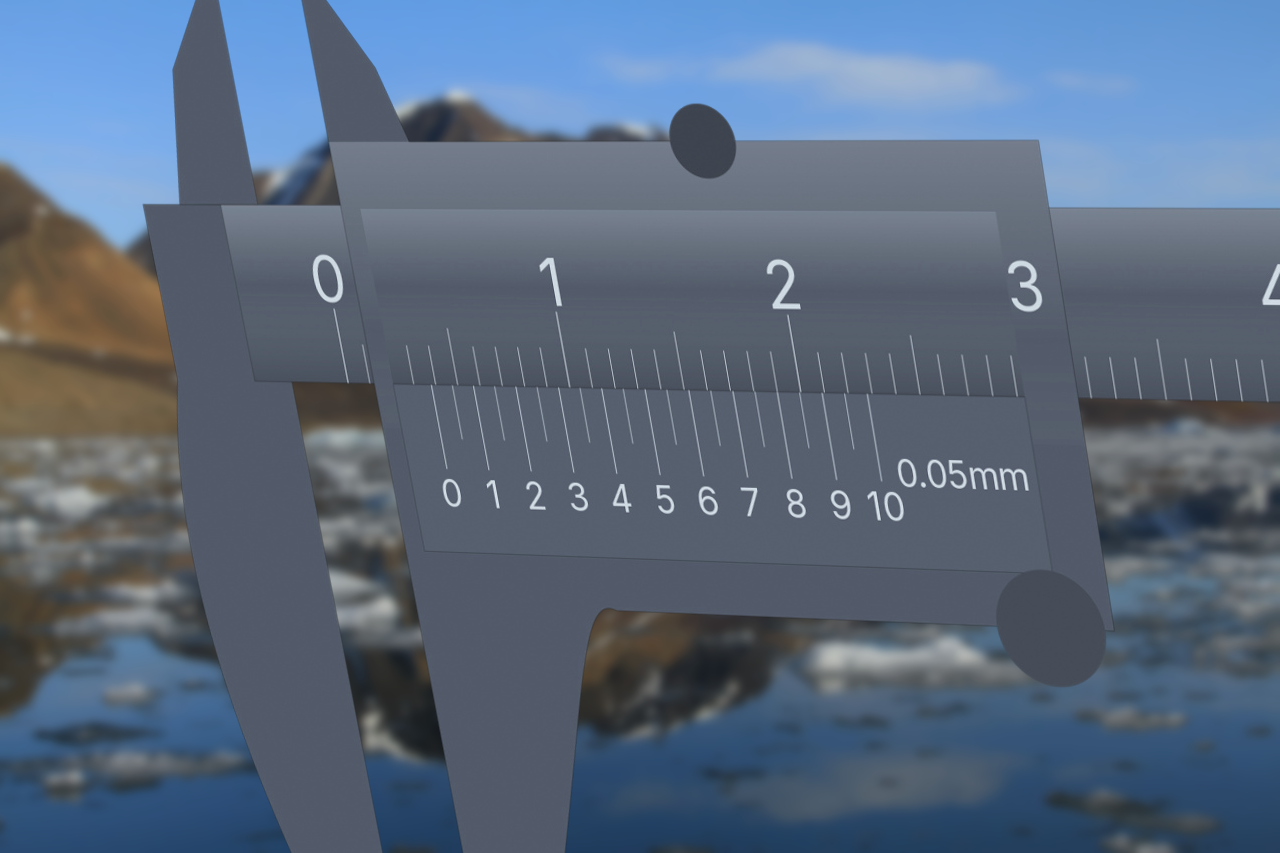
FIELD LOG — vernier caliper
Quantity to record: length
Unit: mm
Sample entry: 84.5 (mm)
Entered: 3.8 (mm)
